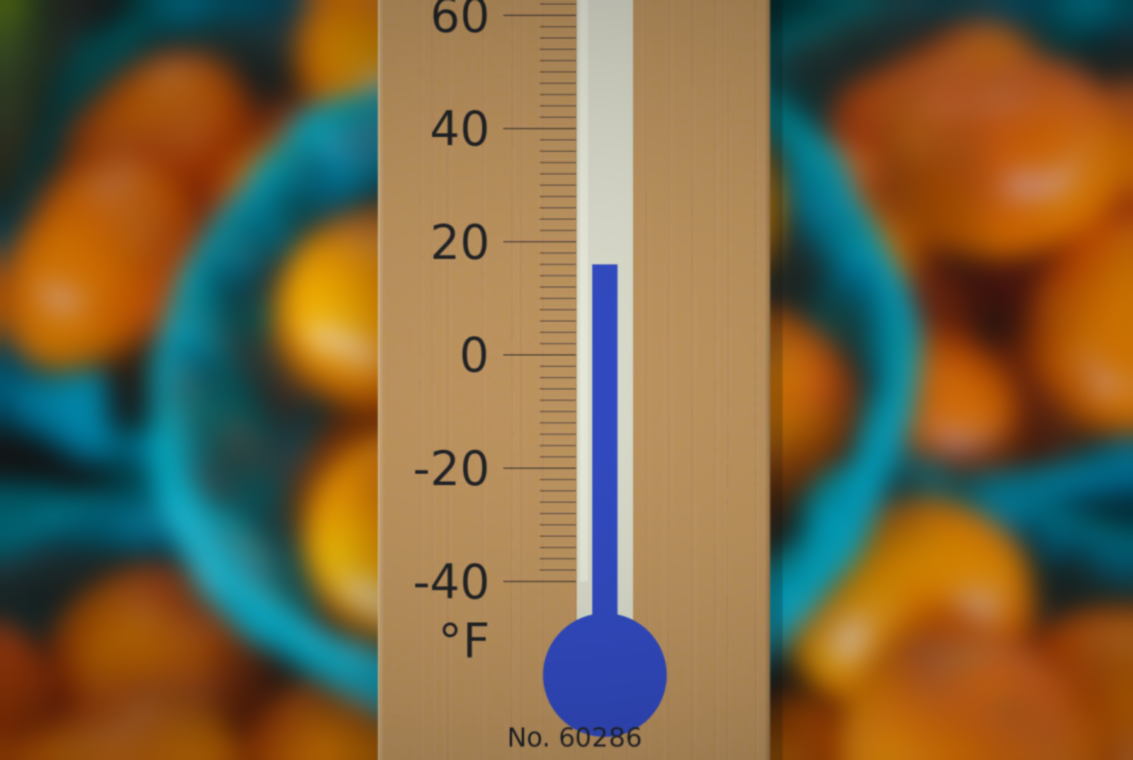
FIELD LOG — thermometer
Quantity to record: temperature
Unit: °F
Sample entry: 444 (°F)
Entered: 16 (°F)
